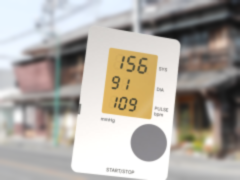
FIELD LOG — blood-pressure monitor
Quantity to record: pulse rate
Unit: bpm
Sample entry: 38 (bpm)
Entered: 109 (bpm)
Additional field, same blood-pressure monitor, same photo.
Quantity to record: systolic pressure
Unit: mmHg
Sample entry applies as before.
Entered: 156 (mmHg)
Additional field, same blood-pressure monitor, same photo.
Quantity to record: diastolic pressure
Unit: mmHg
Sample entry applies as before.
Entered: 91 (mmHg)
